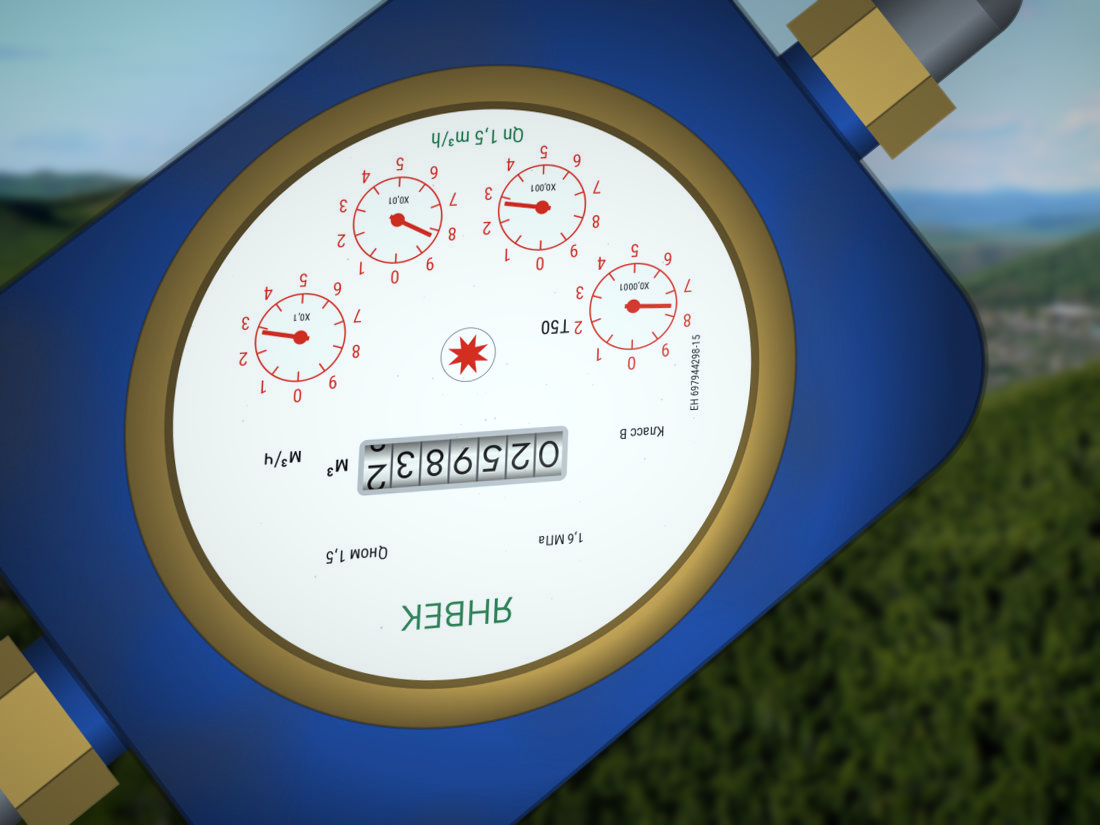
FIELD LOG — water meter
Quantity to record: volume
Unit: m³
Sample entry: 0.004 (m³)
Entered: 259832.2827 (m³)
